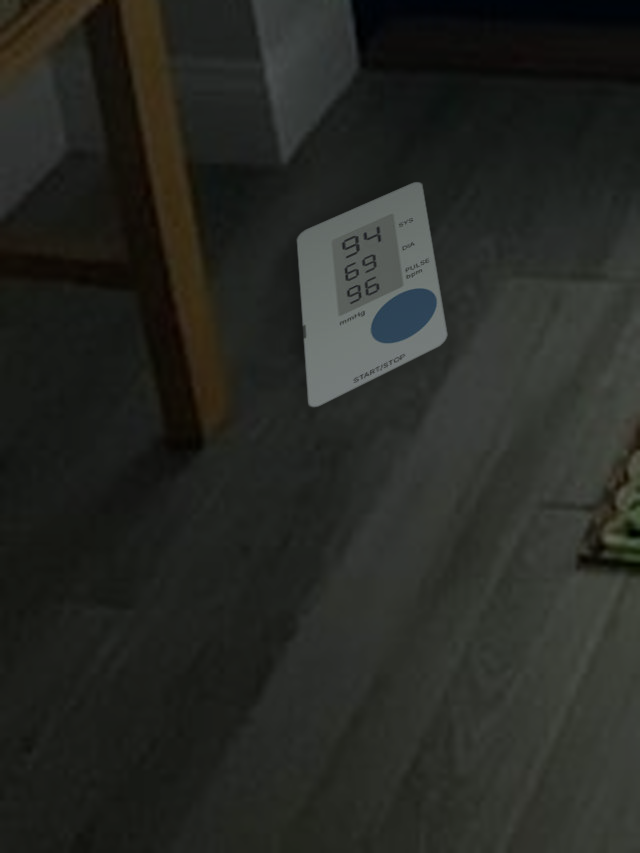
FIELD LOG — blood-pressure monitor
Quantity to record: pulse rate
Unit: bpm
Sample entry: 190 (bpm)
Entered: 96 (bpm)
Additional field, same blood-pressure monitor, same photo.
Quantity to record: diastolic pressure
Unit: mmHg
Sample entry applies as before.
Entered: 69 (mmHg)
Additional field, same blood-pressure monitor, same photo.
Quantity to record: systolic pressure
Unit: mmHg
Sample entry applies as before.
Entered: 94 (mmHg)
